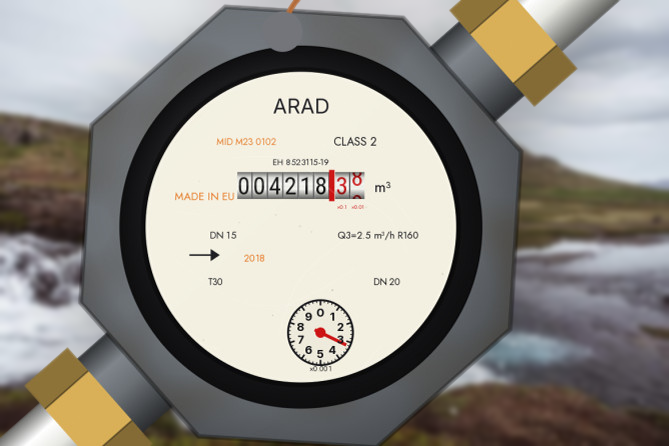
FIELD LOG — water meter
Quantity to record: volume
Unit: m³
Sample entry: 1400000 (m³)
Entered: 4218.383 (m³)
